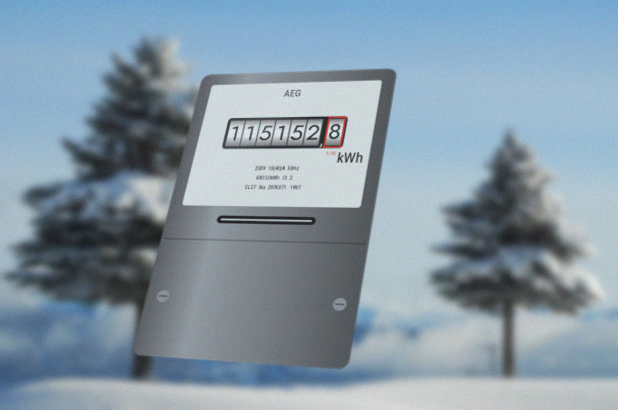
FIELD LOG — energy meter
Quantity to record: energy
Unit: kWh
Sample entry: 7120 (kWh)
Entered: 115152.8 (kWh)
